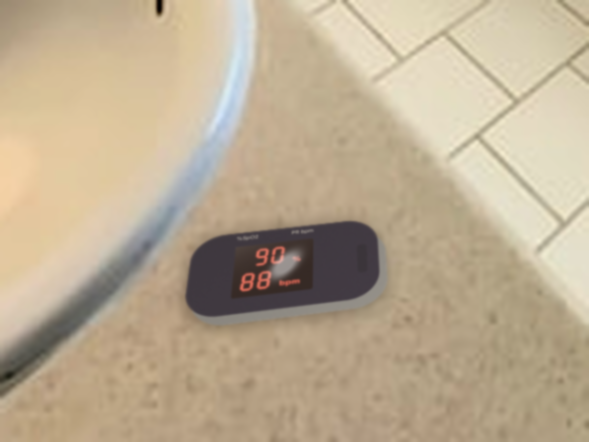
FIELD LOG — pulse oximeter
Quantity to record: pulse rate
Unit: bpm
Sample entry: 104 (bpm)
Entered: 88 (bpm)
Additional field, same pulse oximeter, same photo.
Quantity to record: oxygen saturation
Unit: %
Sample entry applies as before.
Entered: 90 (%)
